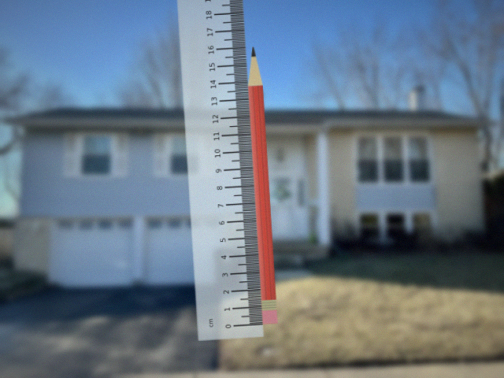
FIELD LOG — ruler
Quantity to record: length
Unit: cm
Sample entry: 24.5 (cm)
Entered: 16 (cm)
